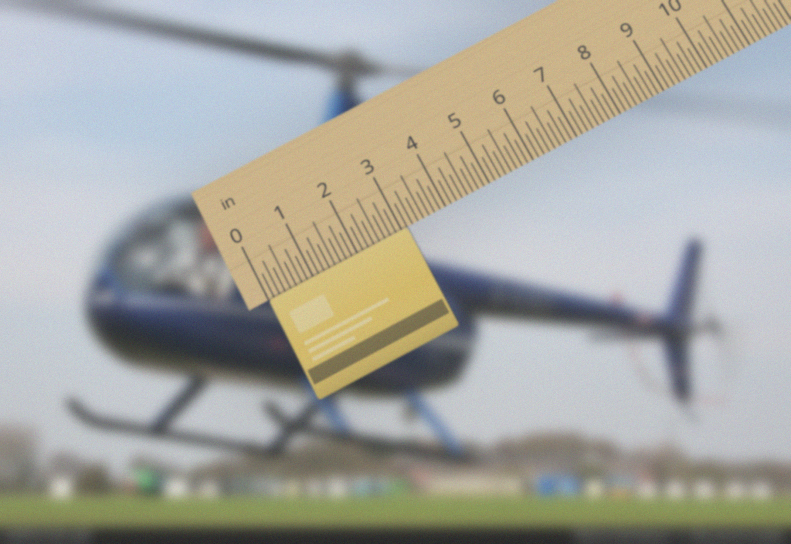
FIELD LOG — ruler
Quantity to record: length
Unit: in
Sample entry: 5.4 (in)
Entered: 3.125 (in)
